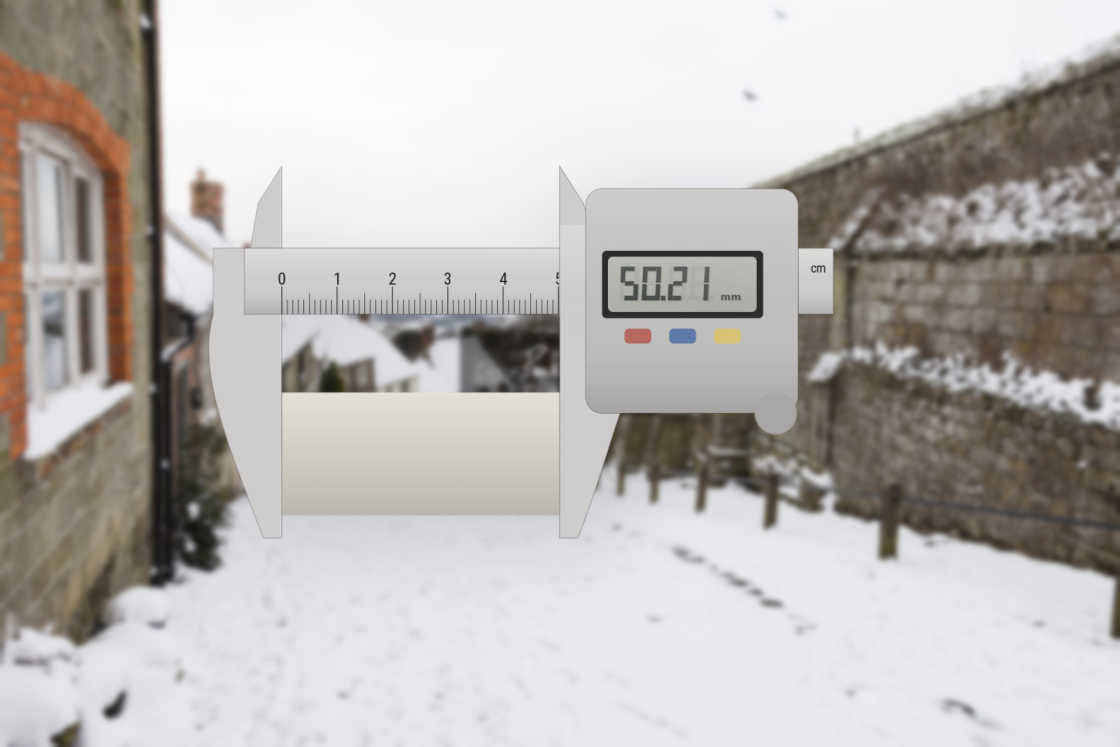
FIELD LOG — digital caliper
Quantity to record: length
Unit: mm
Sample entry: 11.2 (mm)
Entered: 50.21 (mm)
